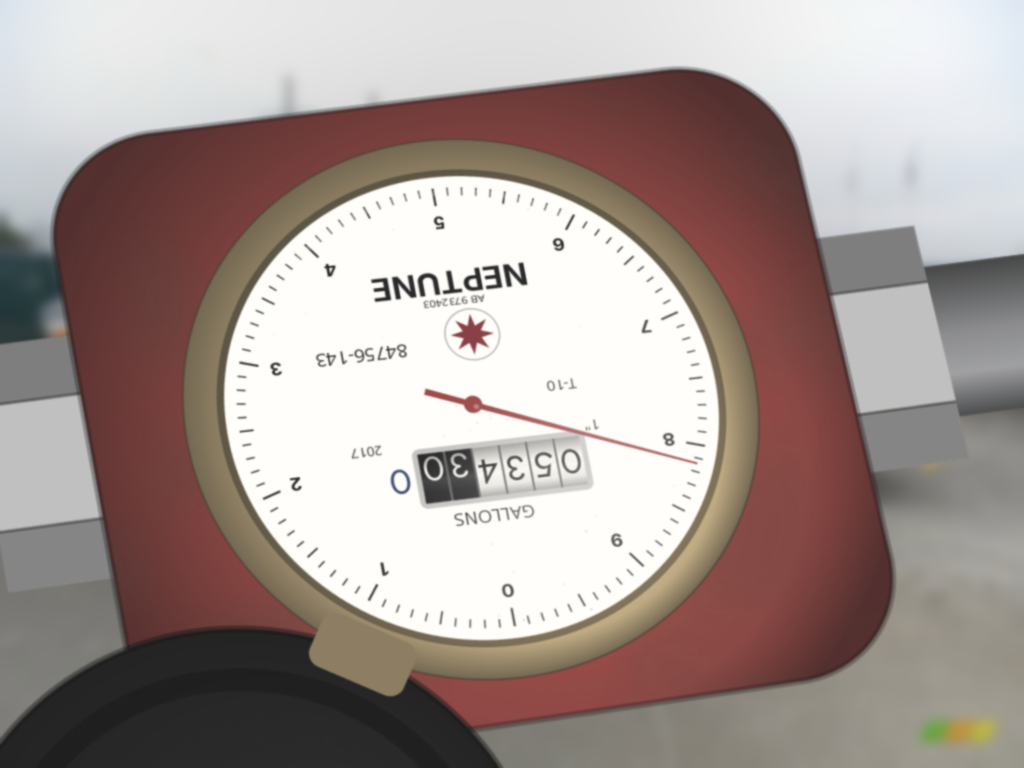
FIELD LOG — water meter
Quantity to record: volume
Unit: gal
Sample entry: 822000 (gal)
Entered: 534298.1 (gal)
